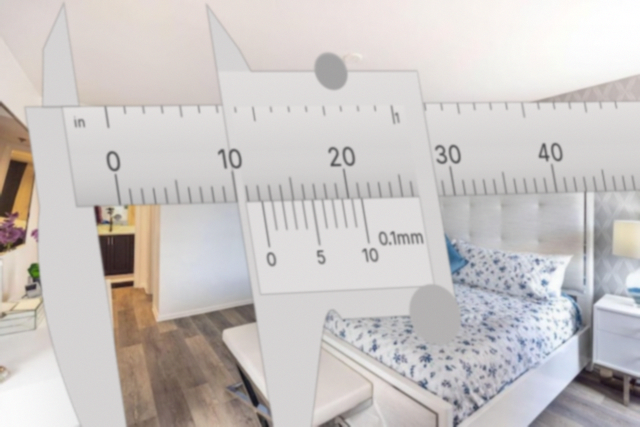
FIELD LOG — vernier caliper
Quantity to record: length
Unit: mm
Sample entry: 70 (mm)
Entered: 12.2 (mm)
